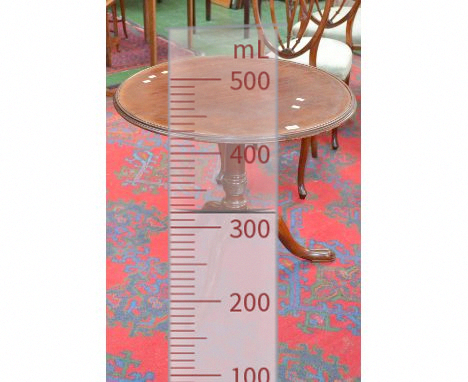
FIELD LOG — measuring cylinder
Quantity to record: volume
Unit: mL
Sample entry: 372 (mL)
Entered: 320 (mL)
